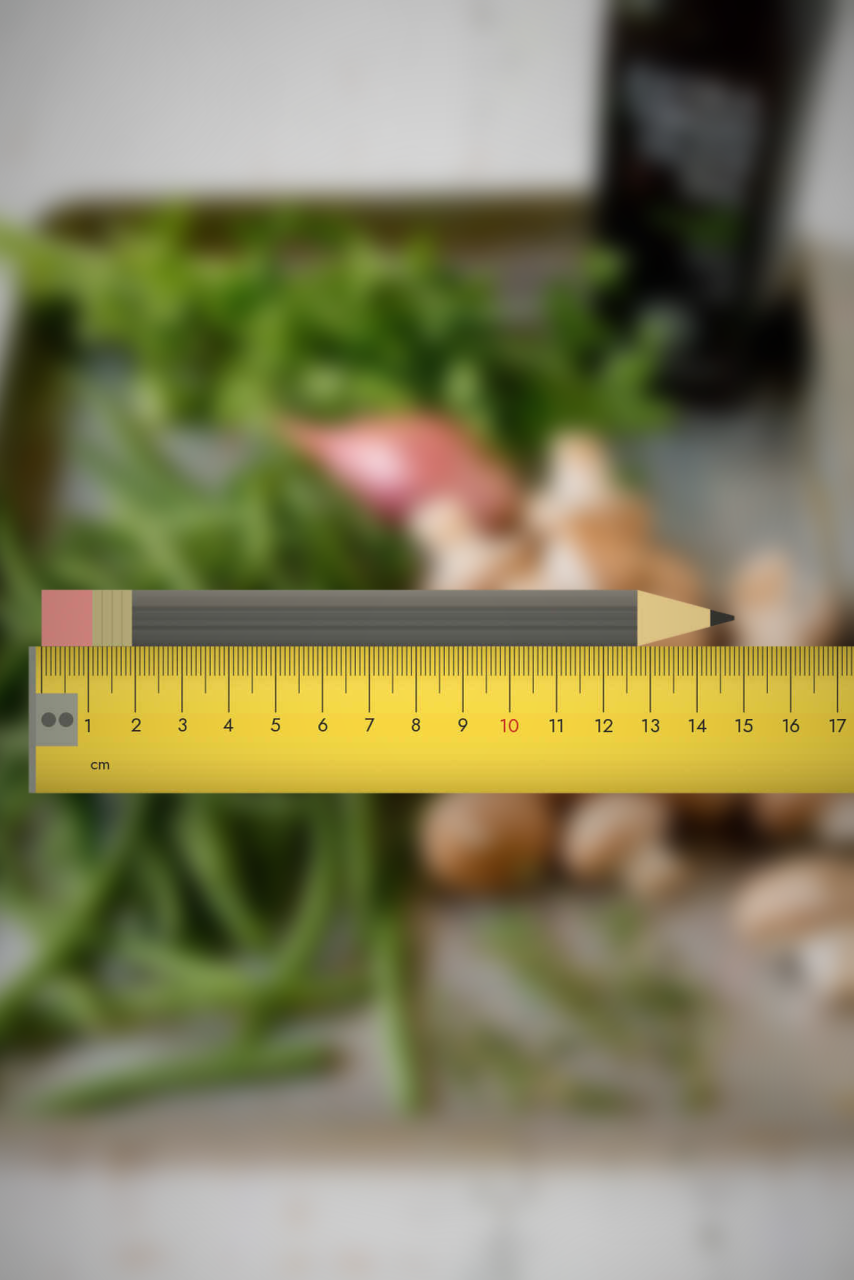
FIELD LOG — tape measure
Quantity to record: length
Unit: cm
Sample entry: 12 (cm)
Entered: 14.8 (cm)
